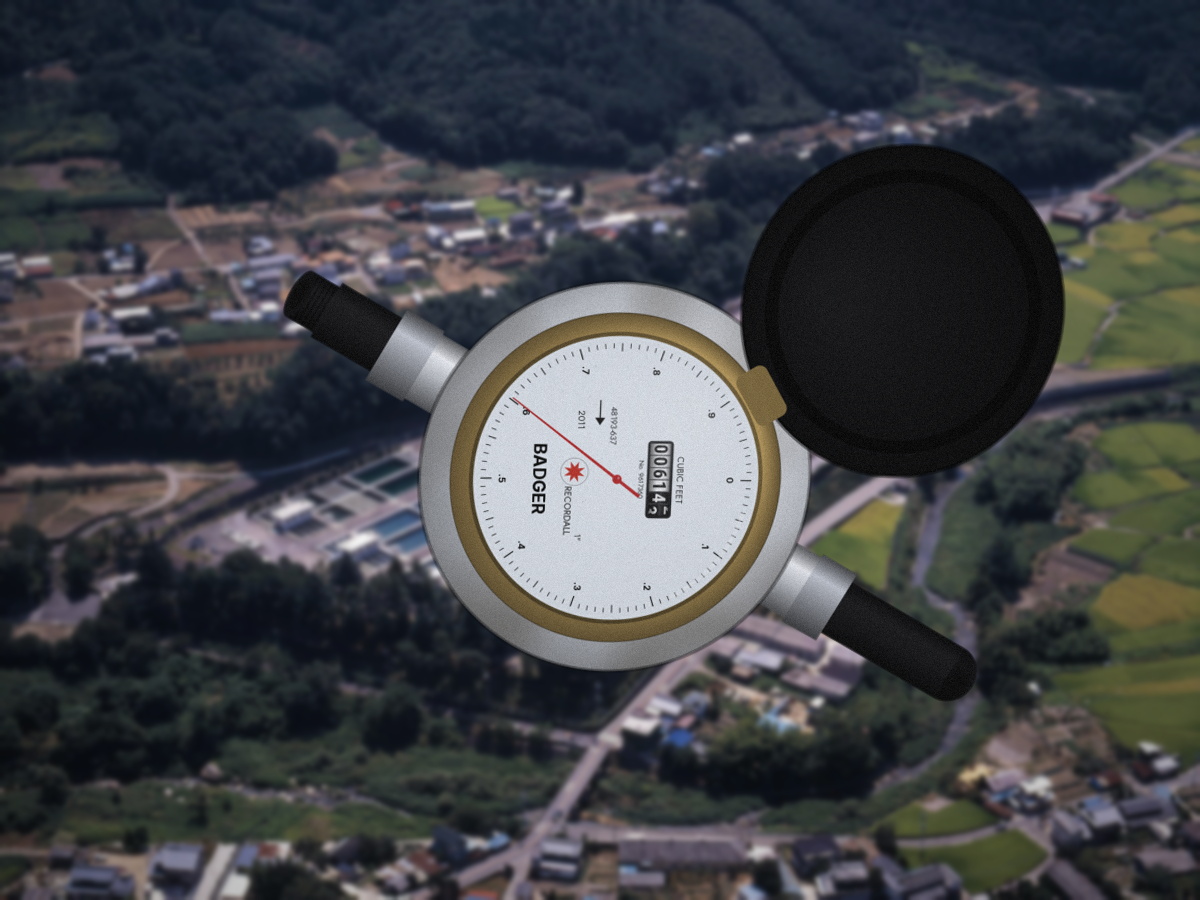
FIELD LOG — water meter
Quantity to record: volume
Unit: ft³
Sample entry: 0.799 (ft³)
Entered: 6142.60 (ft³)
